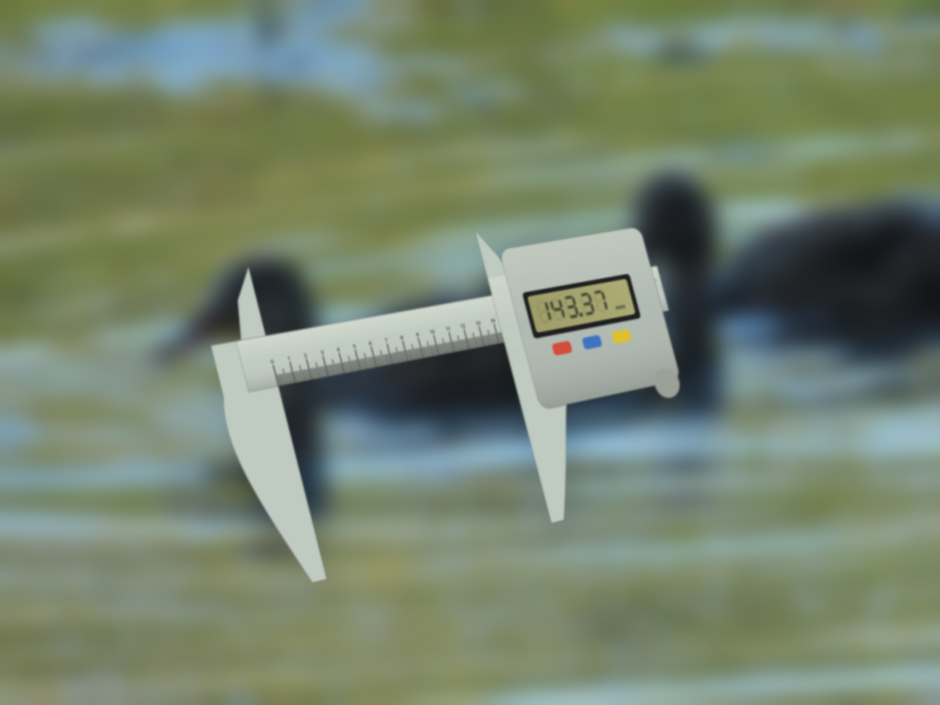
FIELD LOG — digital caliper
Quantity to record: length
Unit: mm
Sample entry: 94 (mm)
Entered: 143.37 (mm)
